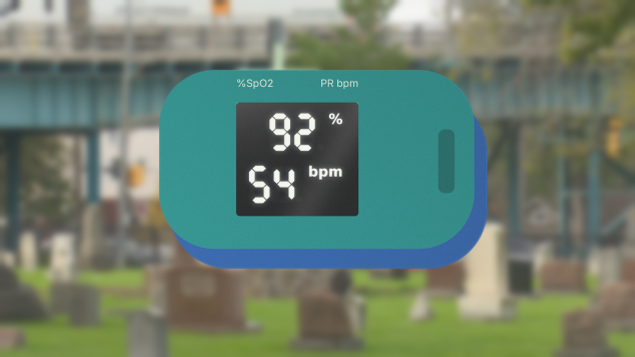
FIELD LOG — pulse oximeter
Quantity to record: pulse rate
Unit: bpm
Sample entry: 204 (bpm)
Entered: 54 (bpm)
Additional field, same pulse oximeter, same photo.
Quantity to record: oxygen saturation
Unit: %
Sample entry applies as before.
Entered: 92 (%)
